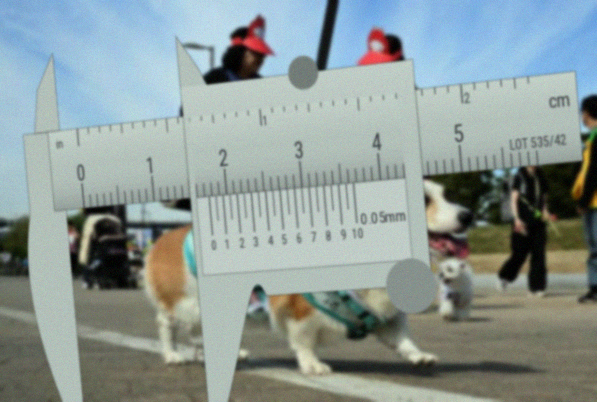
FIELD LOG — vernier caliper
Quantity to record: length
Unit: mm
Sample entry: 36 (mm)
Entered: 17.6 (mm)
